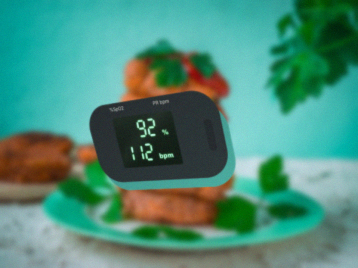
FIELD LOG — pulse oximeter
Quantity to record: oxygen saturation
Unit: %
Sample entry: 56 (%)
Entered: 92 (%)
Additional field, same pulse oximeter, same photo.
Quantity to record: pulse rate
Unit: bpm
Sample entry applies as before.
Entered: 112 (bpm)
